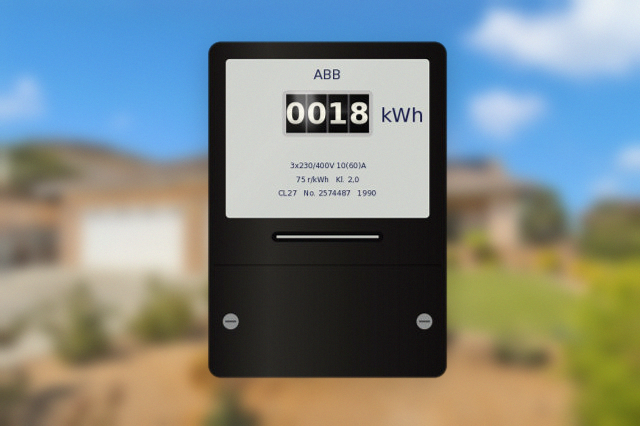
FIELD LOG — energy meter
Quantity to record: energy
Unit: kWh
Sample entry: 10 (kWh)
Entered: 18 (kWh)
